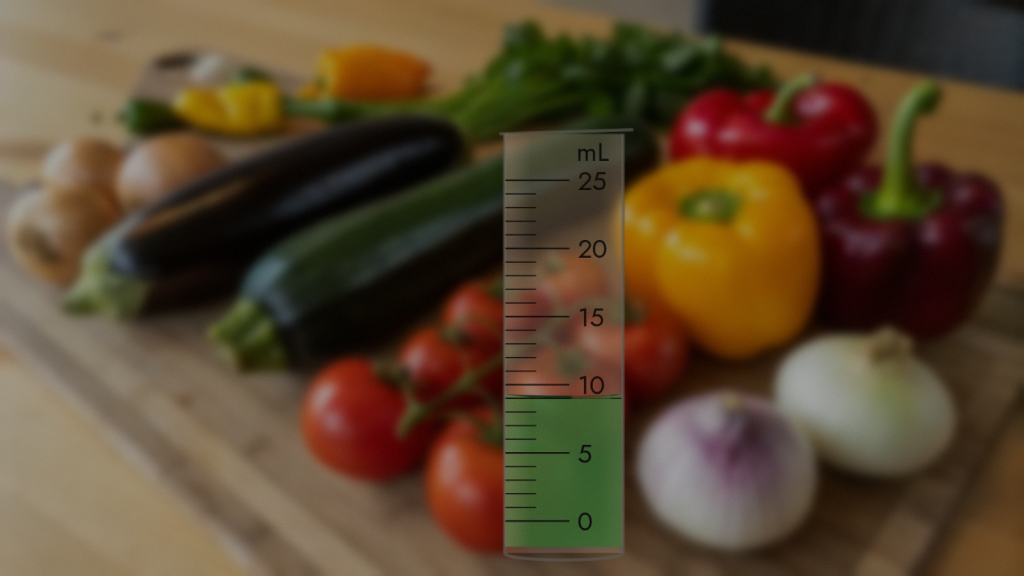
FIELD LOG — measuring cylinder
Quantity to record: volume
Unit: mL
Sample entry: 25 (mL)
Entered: 9 (mL)
